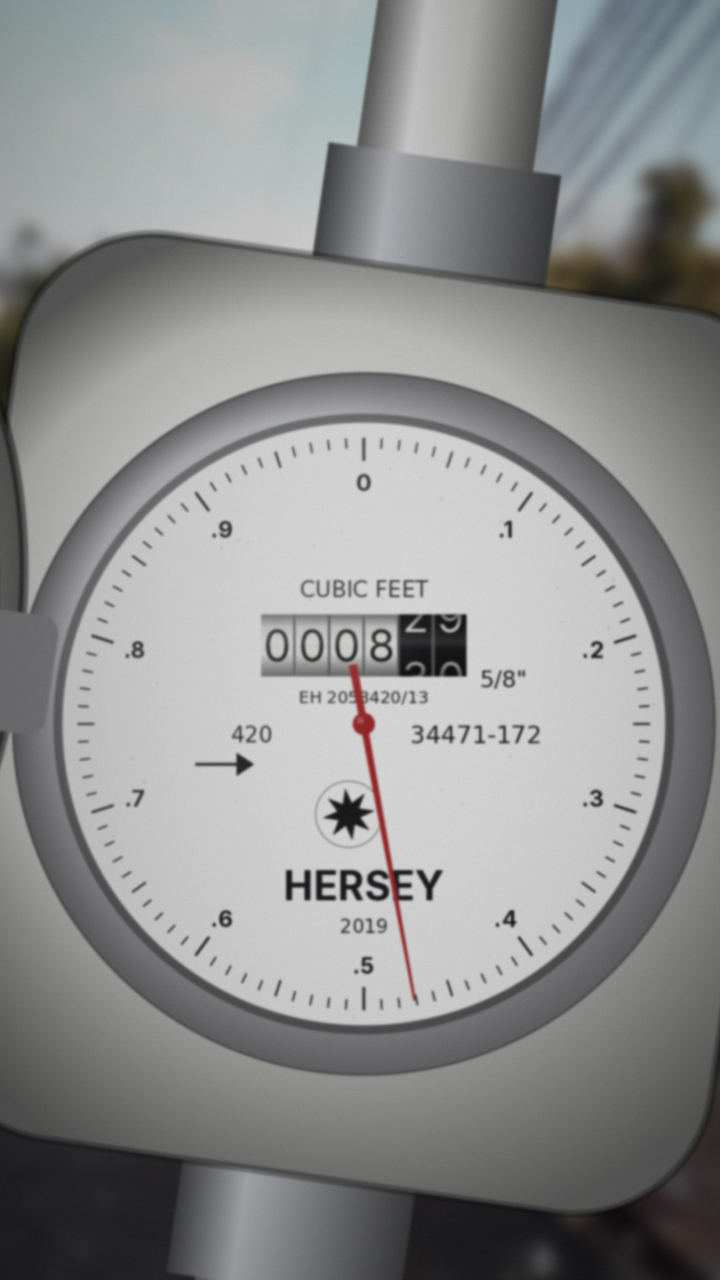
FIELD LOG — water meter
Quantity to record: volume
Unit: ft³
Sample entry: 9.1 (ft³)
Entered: 829.47 (ft³)
